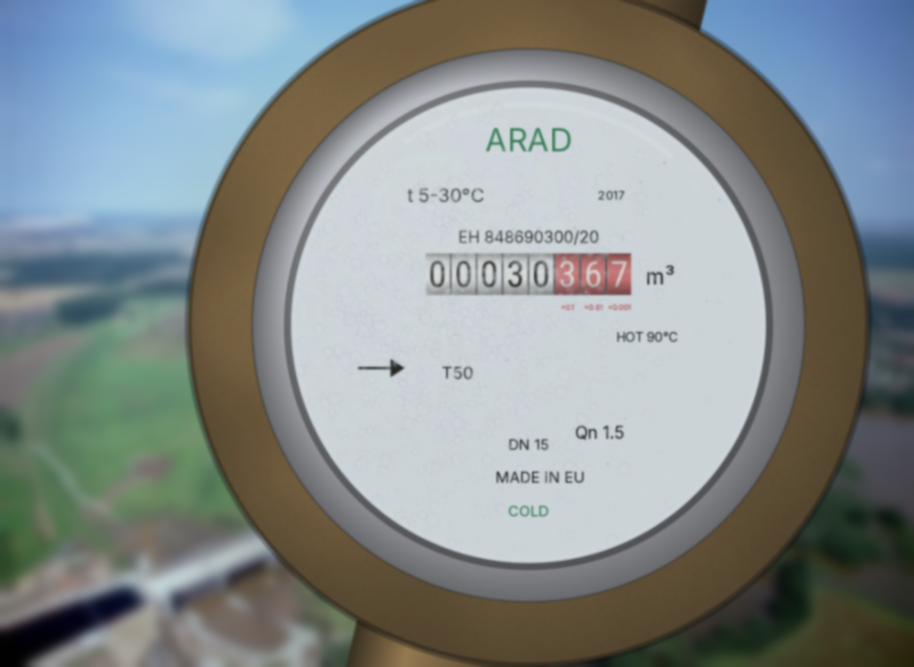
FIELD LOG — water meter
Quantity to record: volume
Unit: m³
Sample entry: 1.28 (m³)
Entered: 30.367 (m³)
